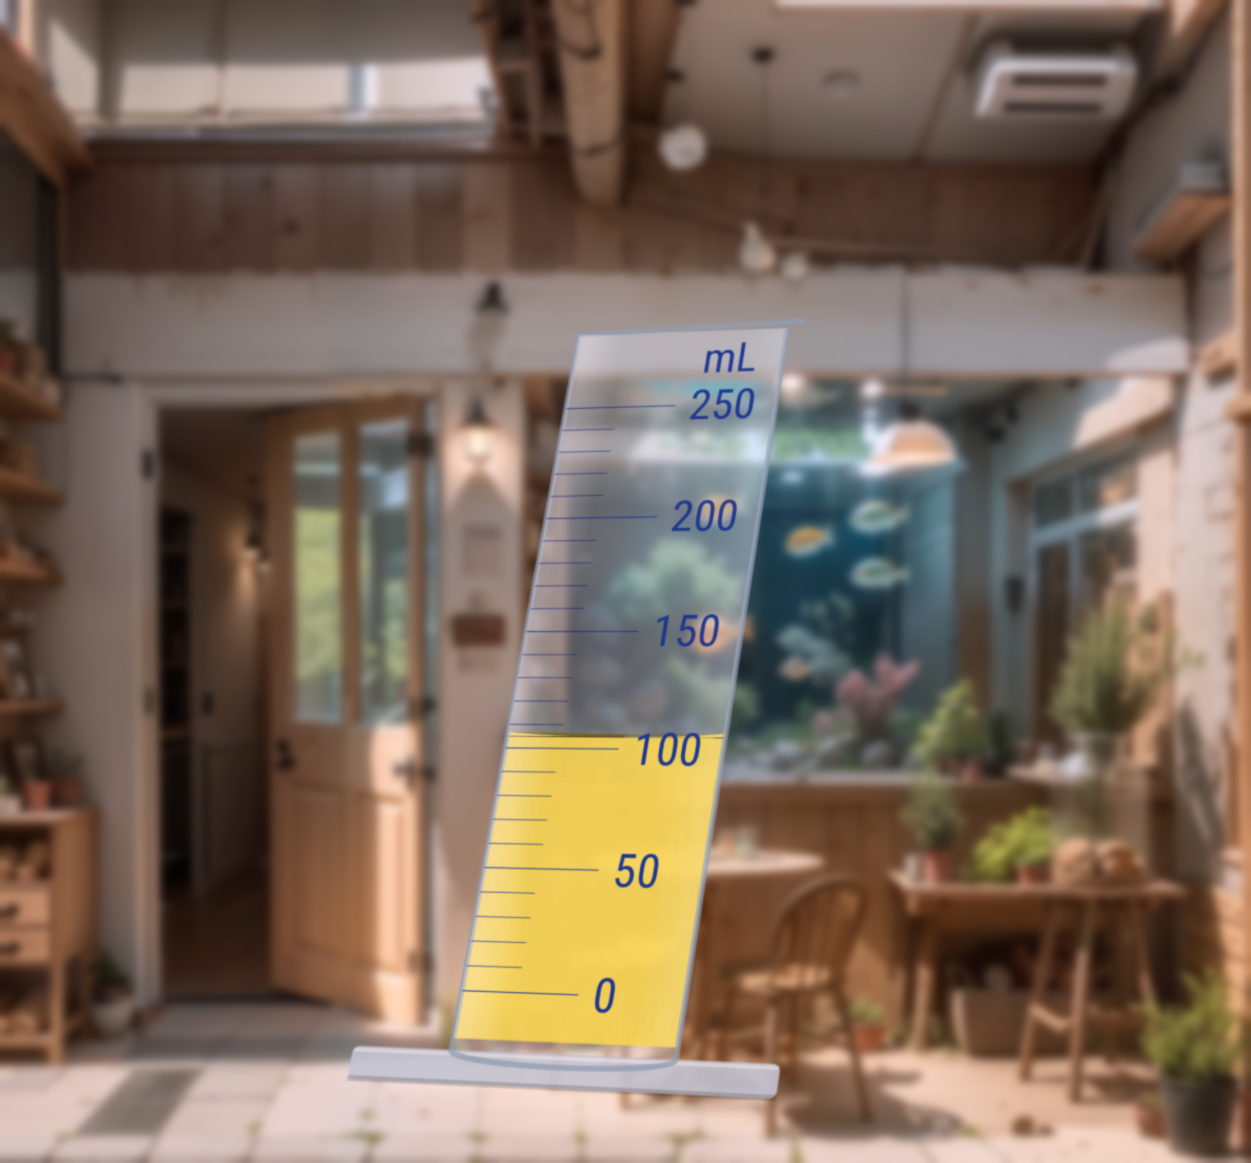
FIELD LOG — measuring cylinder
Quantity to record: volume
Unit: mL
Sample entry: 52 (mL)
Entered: 105 (mL)
